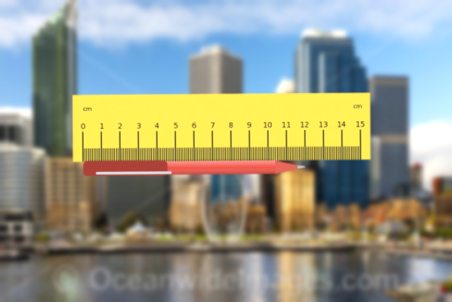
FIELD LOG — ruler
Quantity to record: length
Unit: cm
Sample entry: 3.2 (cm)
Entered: 12 (cm)
